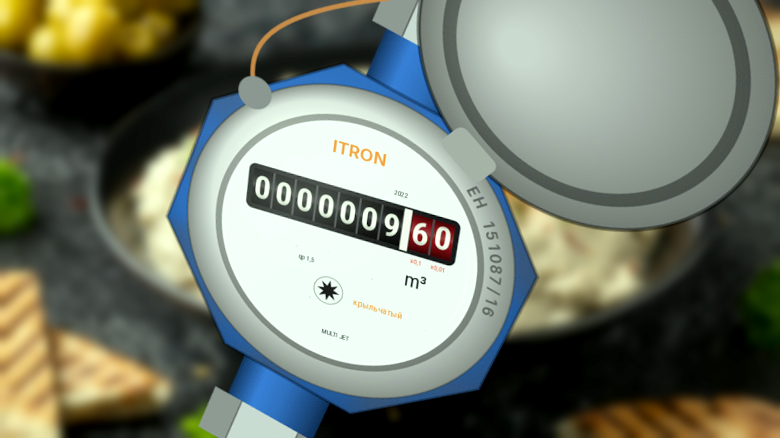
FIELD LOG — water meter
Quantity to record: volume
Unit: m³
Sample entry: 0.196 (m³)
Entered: 9.60 (m³)
